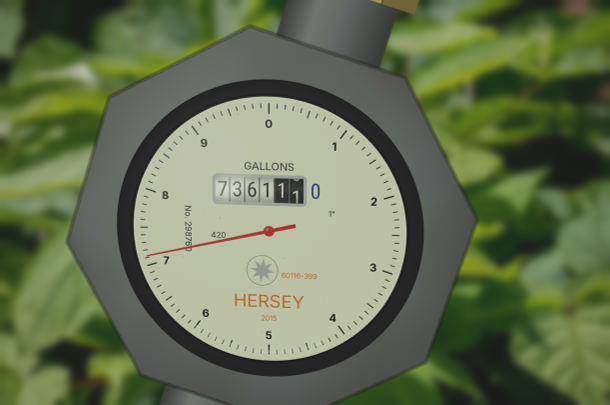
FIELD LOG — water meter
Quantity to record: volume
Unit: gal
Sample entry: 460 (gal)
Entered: 7361107.1 (gal)
